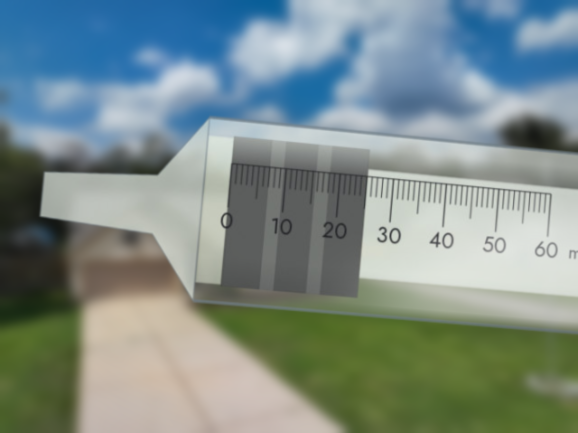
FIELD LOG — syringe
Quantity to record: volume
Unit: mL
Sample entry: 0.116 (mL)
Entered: 0 (mL)
